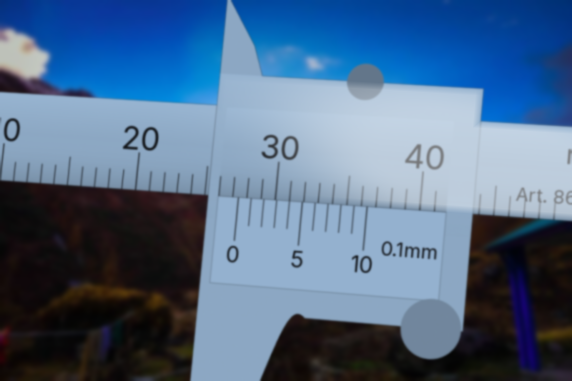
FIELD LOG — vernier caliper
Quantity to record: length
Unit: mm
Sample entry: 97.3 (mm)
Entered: 27.4 (mm)
